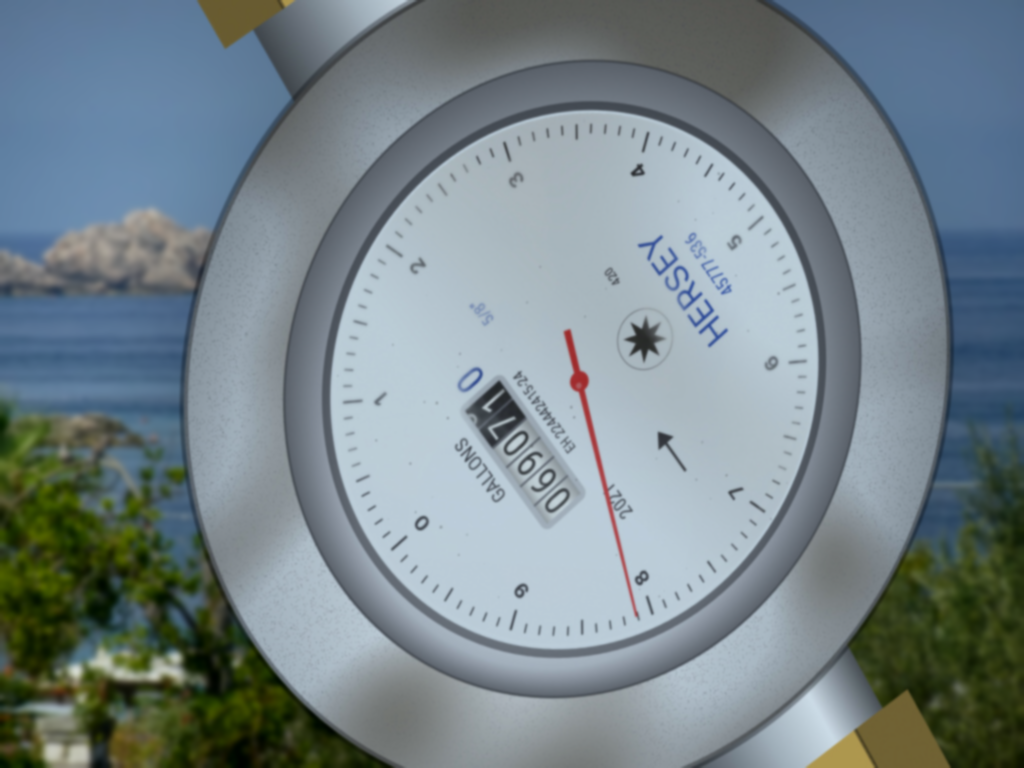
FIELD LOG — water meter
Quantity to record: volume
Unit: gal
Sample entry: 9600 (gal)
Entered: 690708.1 (gal)
